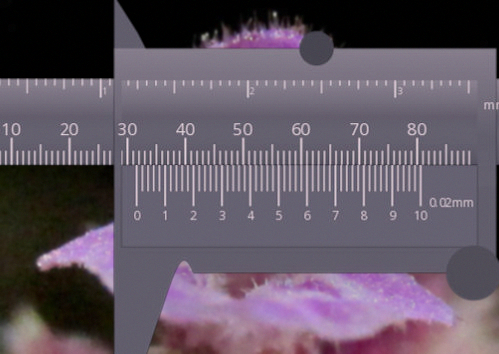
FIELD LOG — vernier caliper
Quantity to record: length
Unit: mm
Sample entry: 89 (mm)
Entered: 31.6 (mm)
